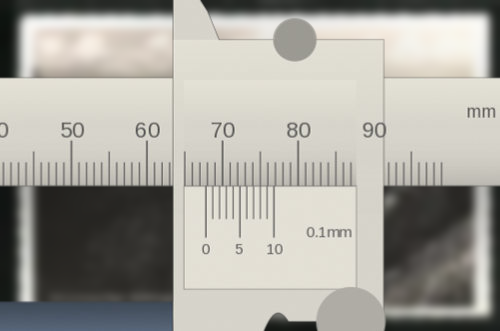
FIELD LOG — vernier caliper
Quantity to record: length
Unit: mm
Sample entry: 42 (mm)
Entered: 67.8 (mm)
